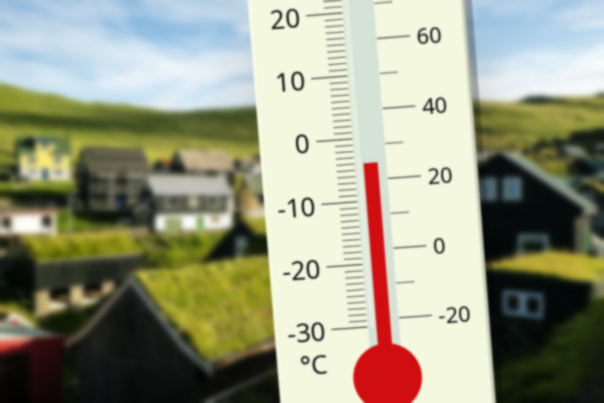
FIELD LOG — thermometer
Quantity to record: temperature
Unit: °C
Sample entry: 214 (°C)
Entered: -4 (°C)
